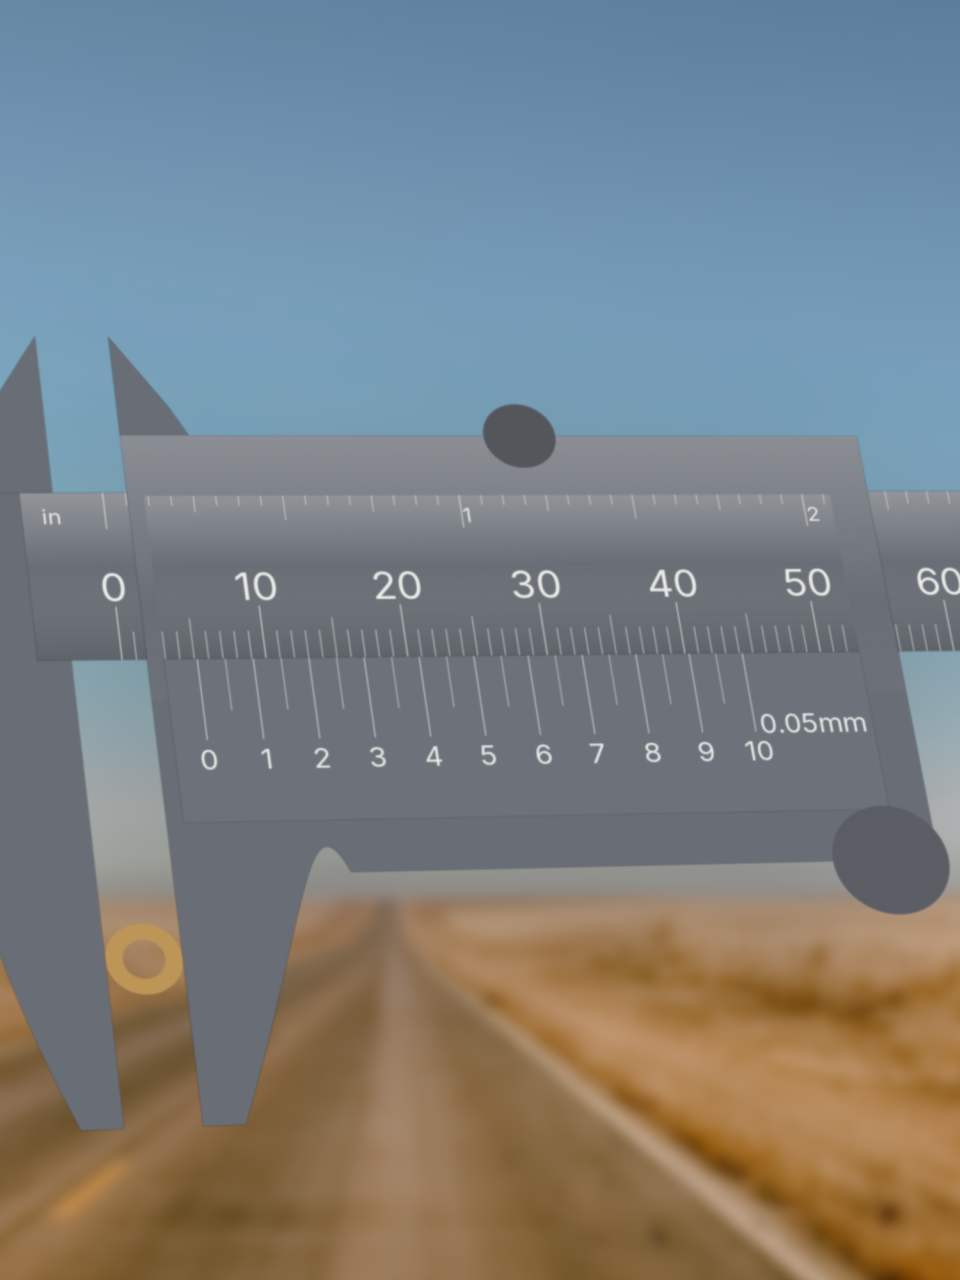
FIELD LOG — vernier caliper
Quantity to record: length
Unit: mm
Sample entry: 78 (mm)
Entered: 5.2 (mm)
